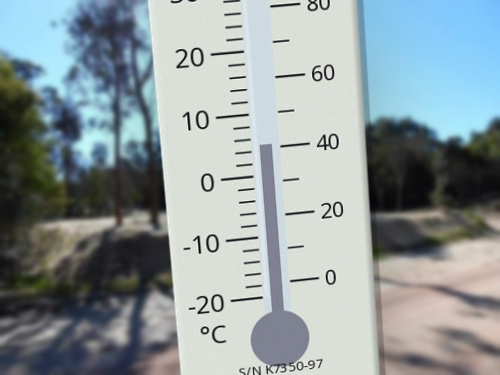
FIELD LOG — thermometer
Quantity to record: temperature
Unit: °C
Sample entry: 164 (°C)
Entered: 5 (°C)
